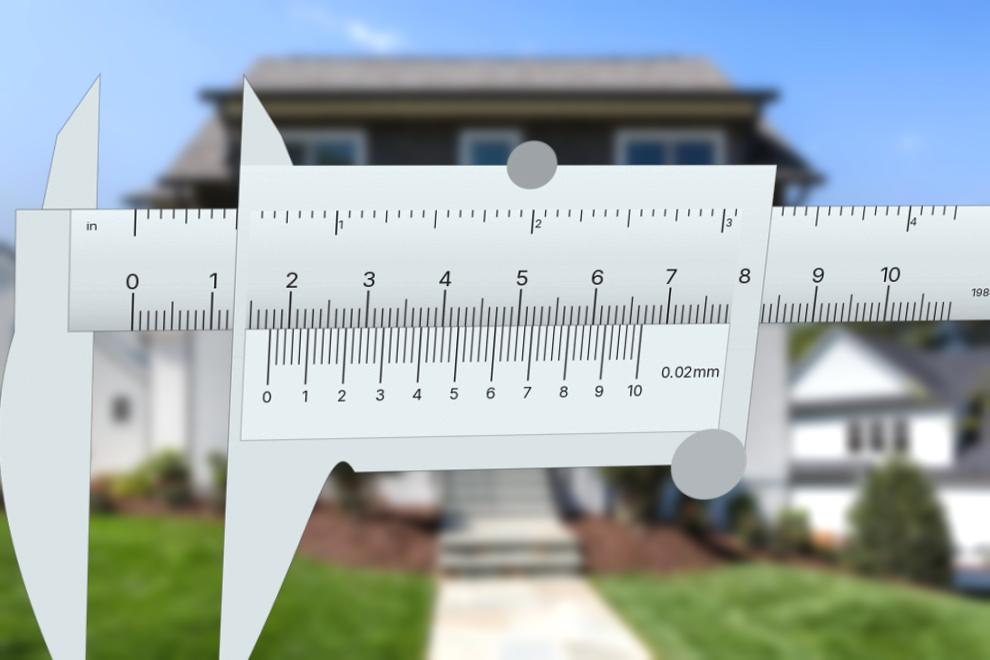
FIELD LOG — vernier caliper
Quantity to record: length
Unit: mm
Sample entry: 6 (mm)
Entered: 17.6 (mm)
